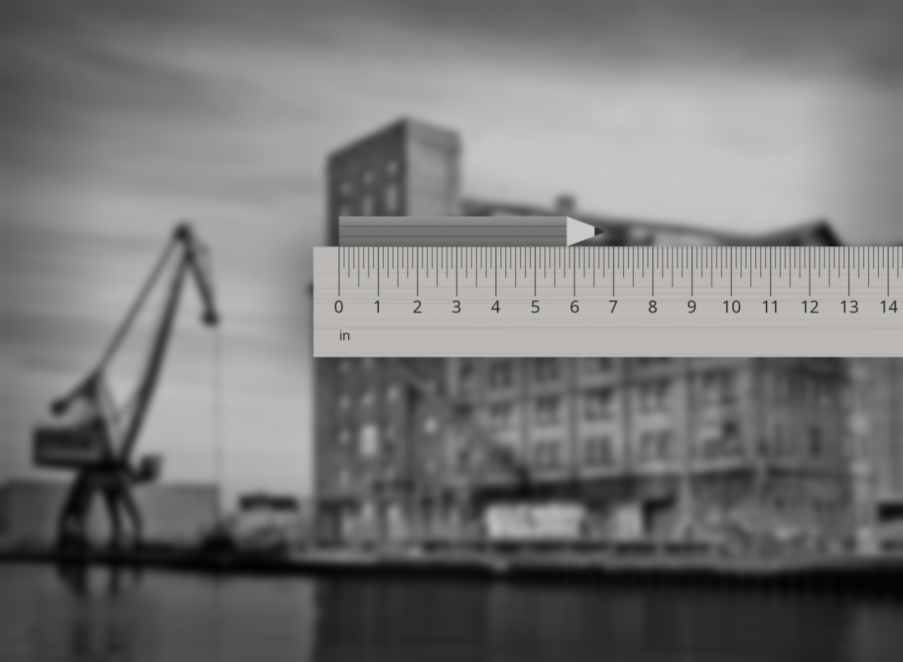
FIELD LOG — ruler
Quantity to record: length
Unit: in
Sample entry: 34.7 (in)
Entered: 6.75 (in)
